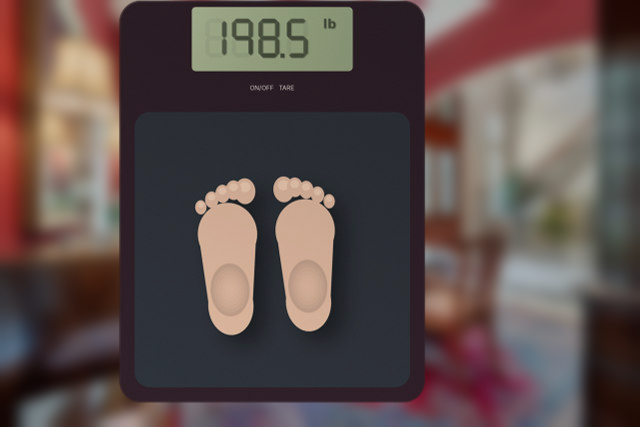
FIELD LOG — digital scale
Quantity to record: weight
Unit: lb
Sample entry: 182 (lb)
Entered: 198.5 (lb)
